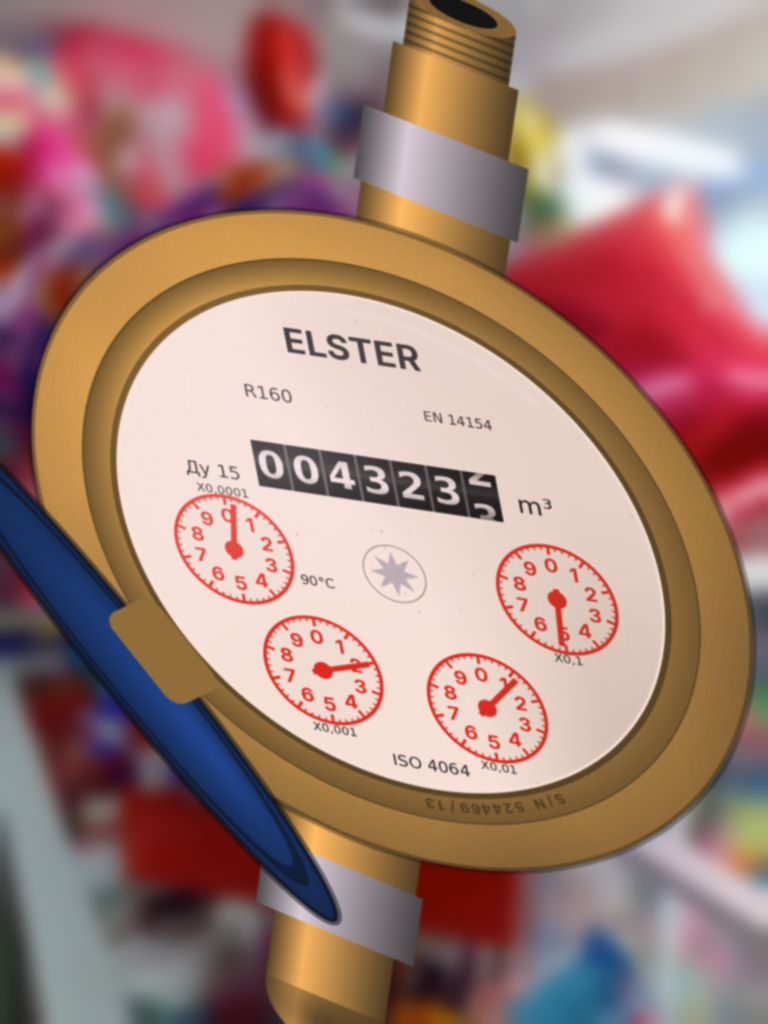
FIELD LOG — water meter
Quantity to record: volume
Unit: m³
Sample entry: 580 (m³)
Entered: 43232.5120 (m³)
